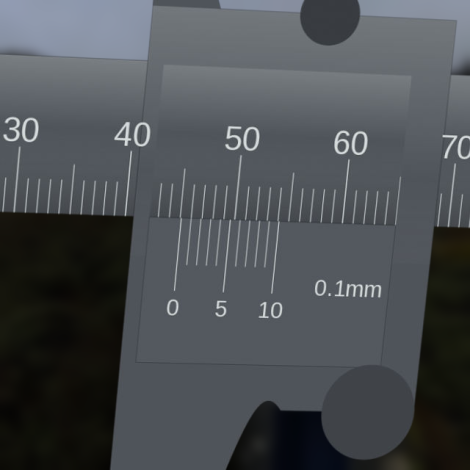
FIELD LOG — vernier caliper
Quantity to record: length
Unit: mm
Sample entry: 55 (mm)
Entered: 45.1 (mm)
